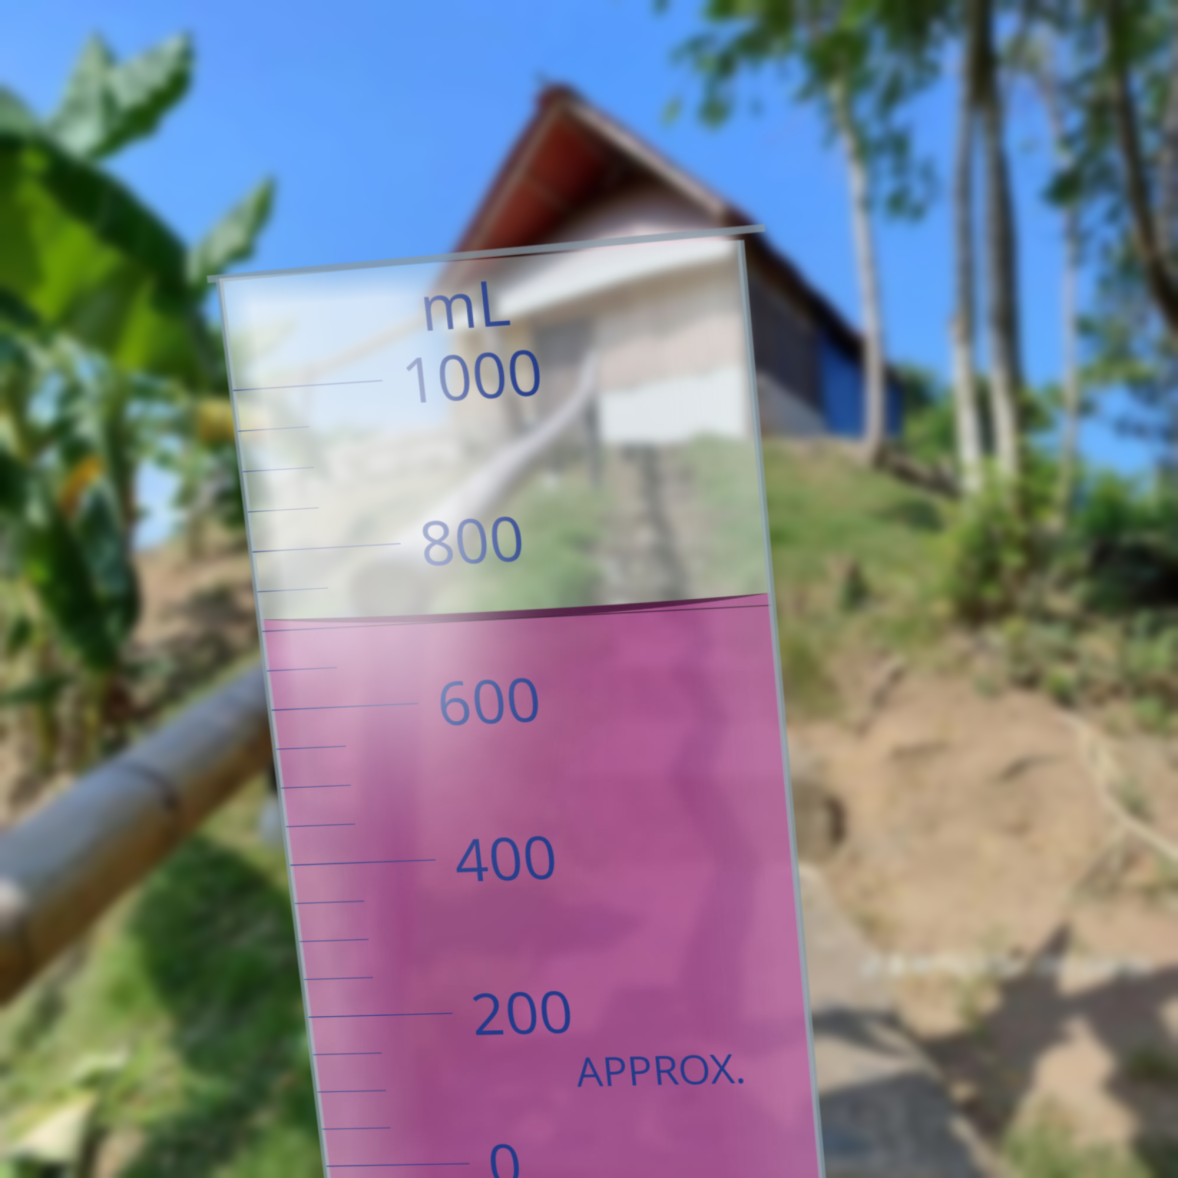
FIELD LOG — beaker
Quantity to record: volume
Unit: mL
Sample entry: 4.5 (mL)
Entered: 700 (mL)
